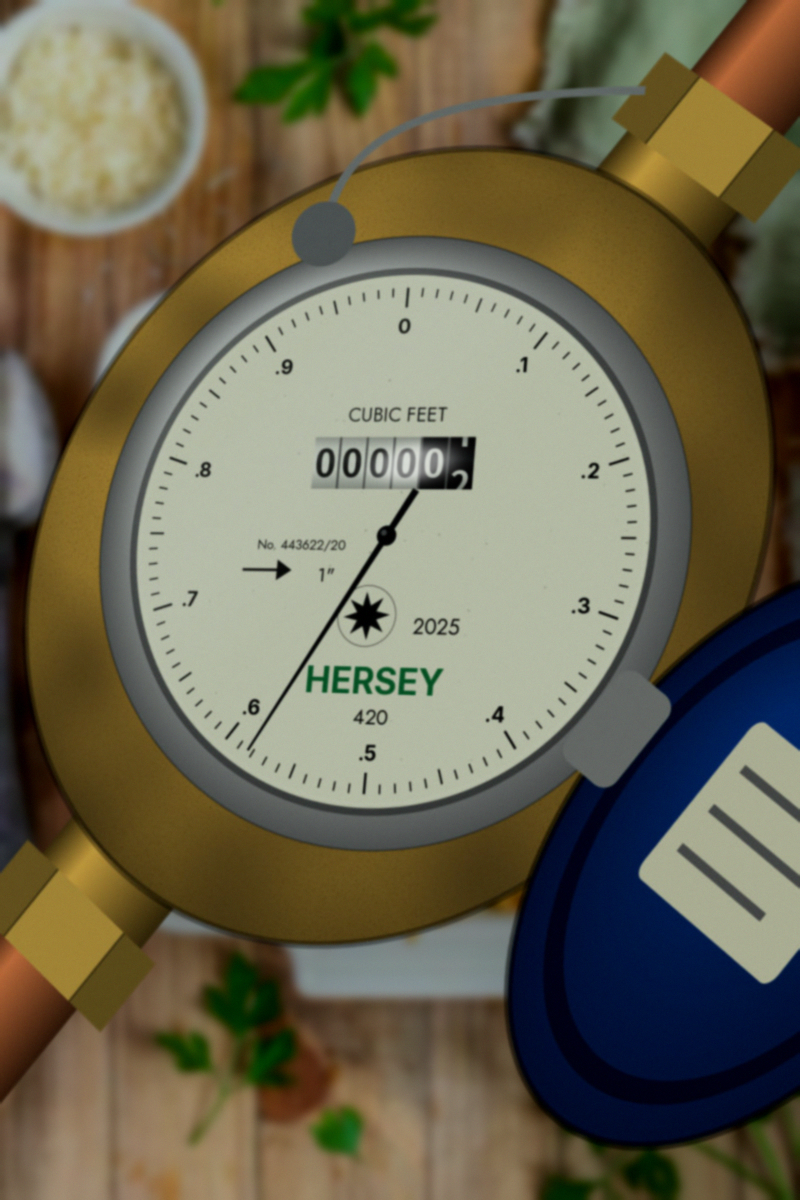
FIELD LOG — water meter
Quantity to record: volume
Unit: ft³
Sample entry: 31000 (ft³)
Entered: 1.58 (ft³)
